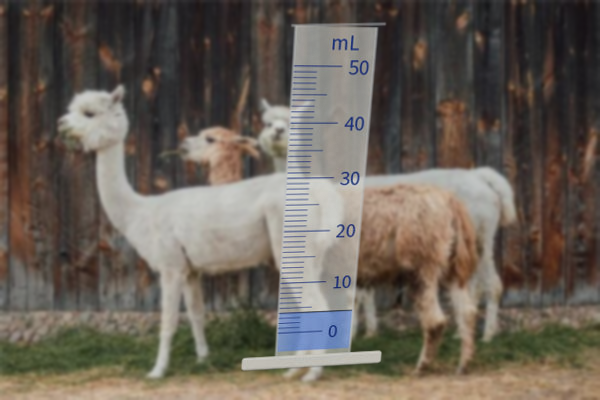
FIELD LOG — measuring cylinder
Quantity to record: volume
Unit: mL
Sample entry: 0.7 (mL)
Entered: 4 (mL)
